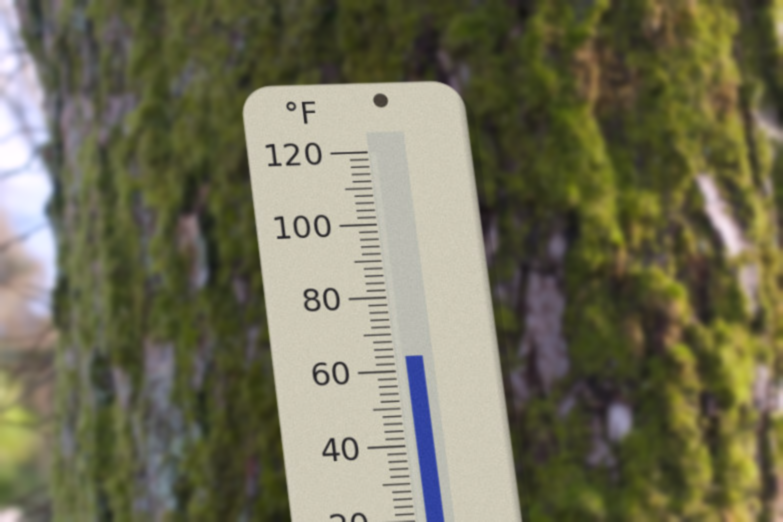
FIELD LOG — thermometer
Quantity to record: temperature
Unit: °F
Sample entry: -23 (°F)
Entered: 64 (°F)
